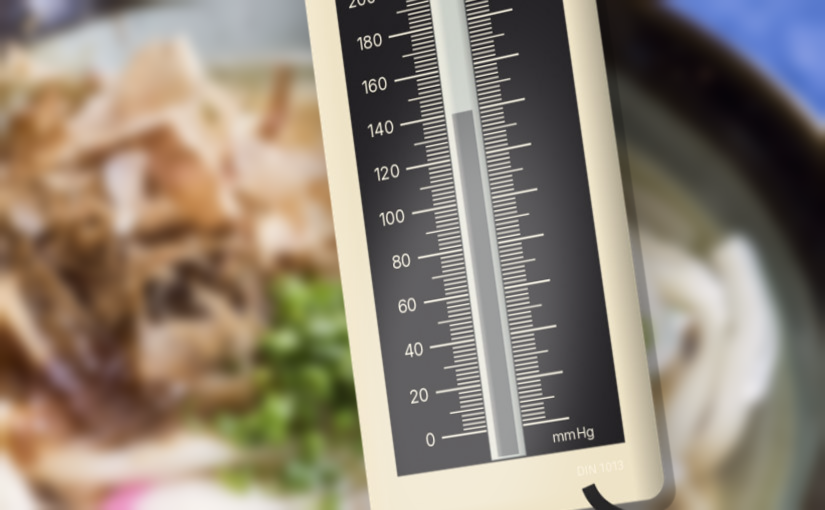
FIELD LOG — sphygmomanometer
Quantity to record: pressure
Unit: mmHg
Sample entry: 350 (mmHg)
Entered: 140 (mmHg)
